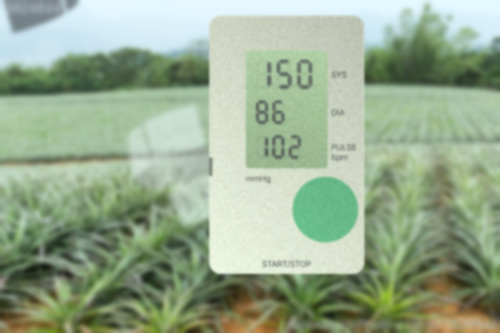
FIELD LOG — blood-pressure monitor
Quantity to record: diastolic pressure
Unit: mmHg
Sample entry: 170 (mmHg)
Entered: 86 (mmHg)
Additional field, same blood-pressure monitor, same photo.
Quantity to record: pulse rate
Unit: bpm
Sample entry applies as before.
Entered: 102 (bpm)
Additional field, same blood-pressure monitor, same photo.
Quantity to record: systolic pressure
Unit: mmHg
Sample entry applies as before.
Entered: 150 (mmHg)
